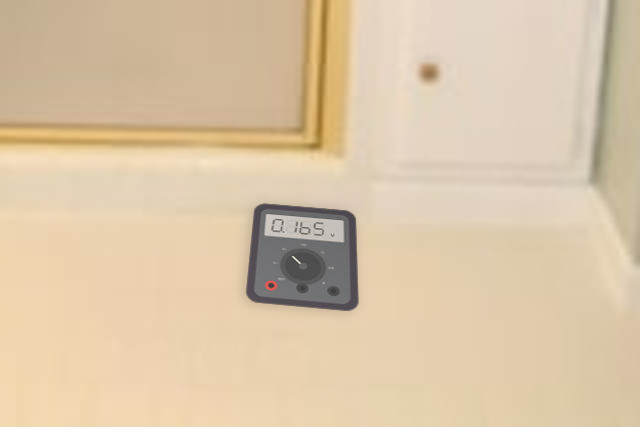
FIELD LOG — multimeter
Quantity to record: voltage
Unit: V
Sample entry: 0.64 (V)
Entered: 0.165 (V)
